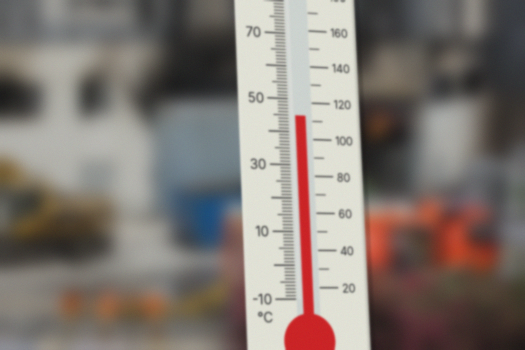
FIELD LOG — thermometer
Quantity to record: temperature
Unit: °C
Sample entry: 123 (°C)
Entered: 45 (°C)
